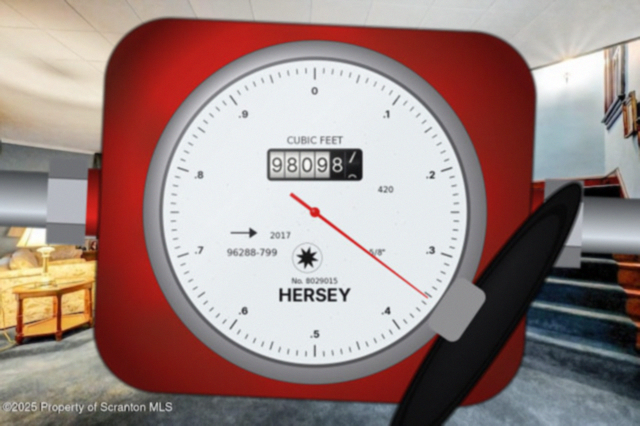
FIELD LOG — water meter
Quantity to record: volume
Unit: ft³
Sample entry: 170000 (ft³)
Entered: 980987.35 (ft³)
